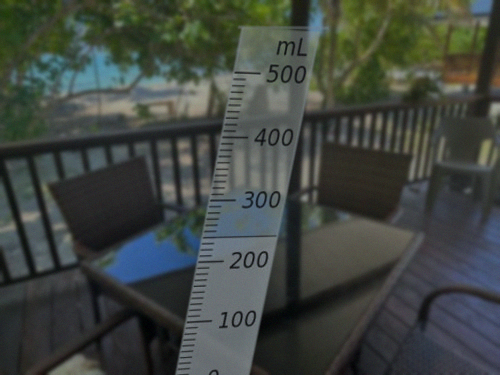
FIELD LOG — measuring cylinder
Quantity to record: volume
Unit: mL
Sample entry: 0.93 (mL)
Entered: 240 (mL)
